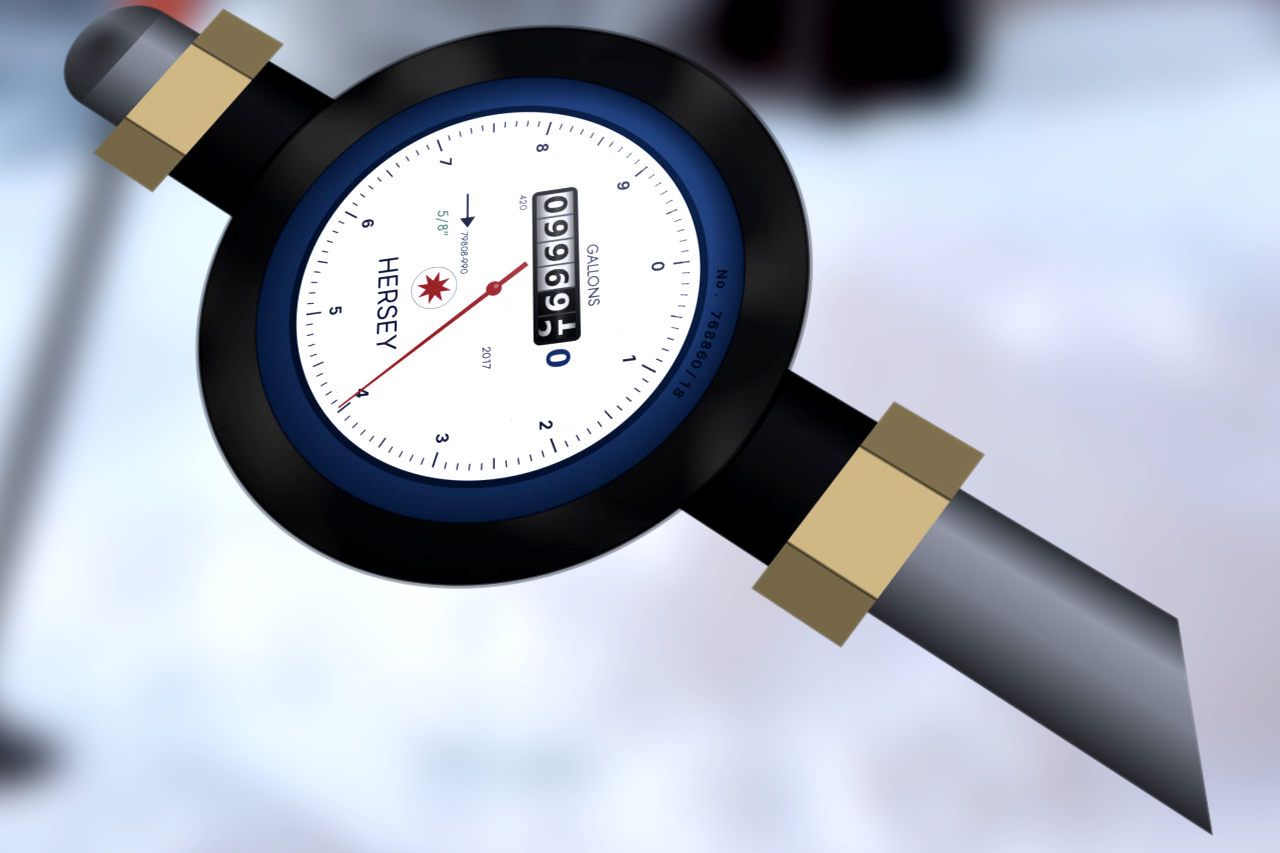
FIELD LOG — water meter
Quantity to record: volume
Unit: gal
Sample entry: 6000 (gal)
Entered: 996914.0 (gal)
